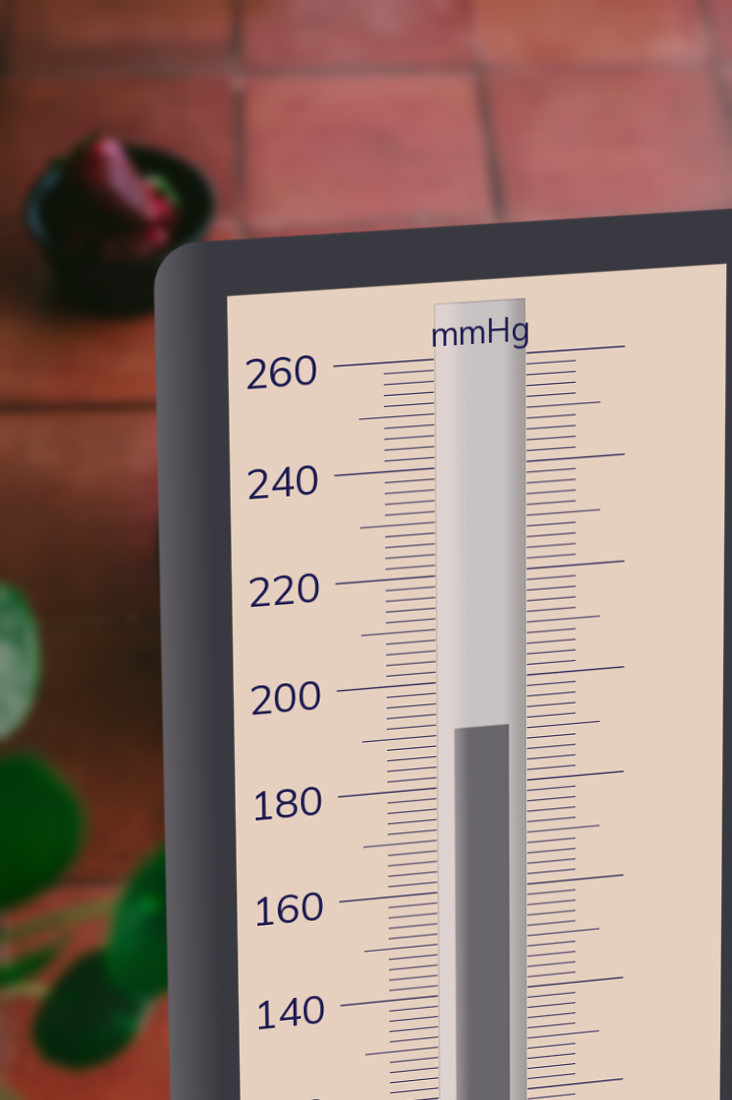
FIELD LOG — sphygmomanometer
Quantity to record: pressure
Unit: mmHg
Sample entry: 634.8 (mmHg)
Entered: 191 (mmHg)
